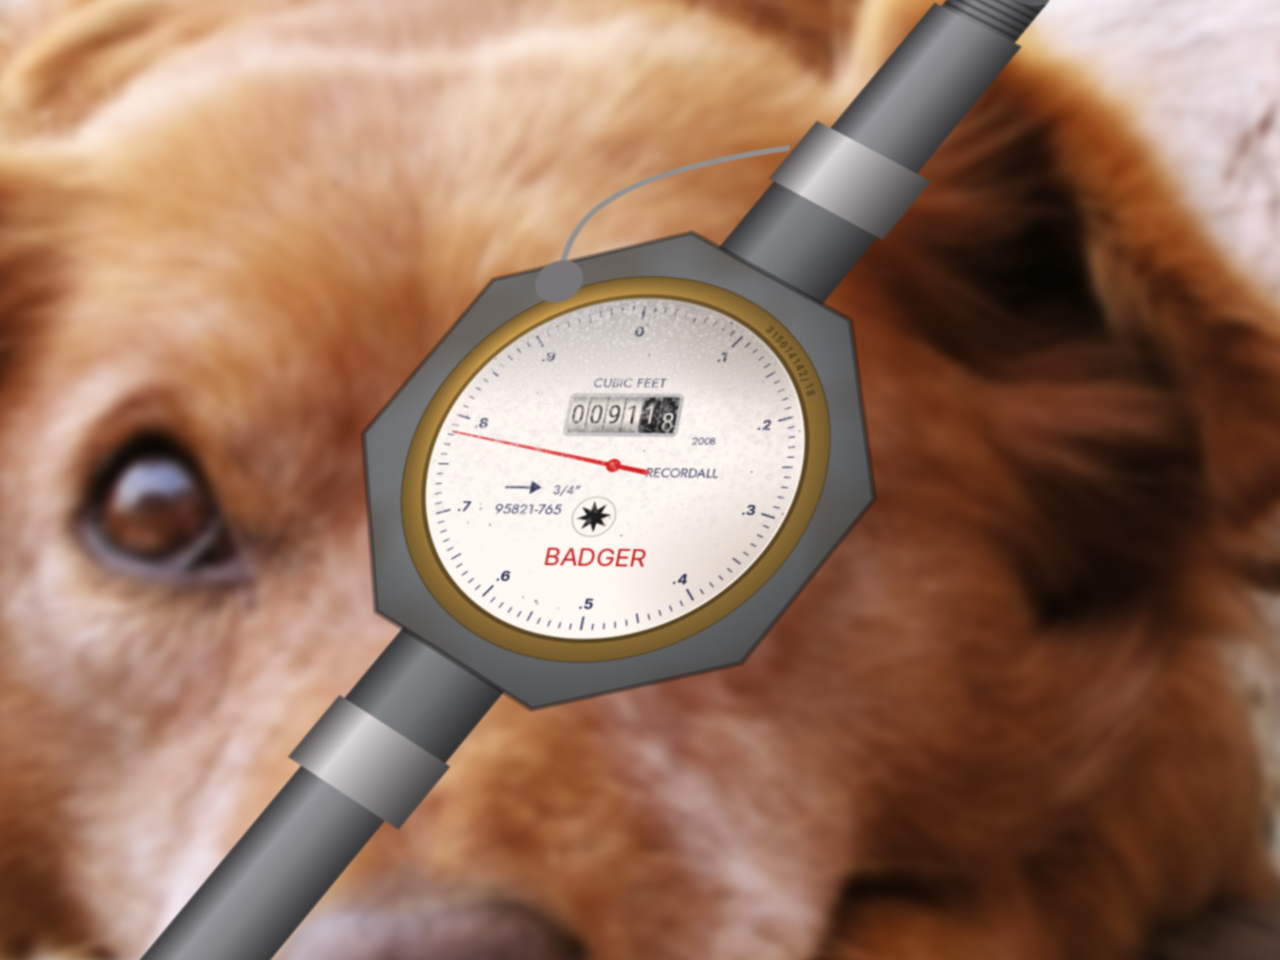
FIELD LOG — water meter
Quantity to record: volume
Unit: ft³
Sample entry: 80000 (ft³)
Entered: 9117.78 (ft³)
